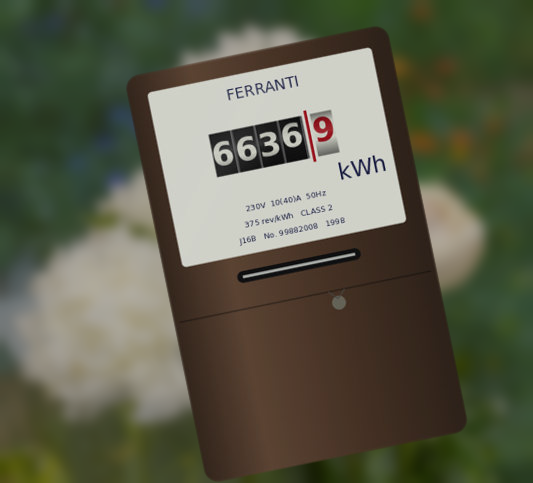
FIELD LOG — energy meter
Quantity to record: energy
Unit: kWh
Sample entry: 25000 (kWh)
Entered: 6636.9 (kWh)
